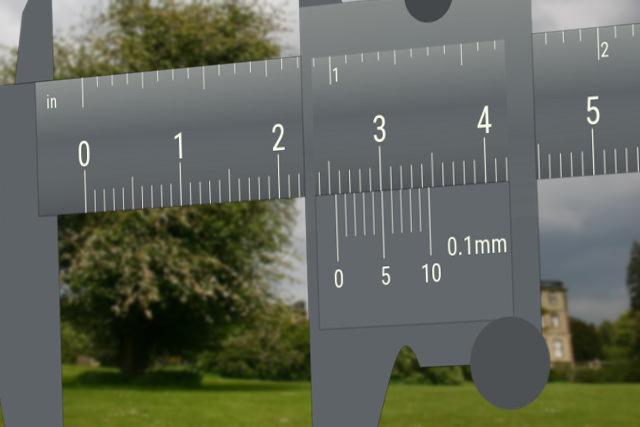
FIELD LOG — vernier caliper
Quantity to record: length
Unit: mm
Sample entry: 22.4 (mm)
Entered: 25.6 (mm)
